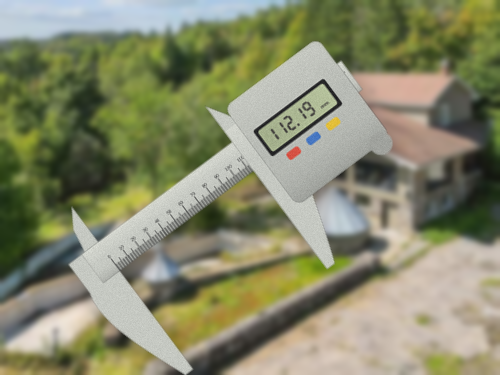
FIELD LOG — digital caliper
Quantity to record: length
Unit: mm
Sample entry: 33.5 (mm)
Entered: 112.19 (mm)
